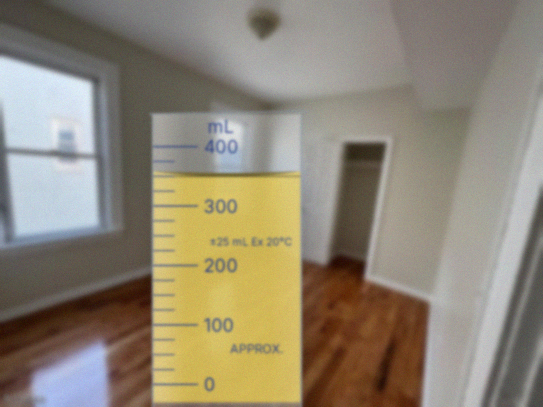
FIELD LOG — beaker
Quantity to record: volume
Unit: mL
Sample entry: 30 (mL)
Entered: 350 (mL)
